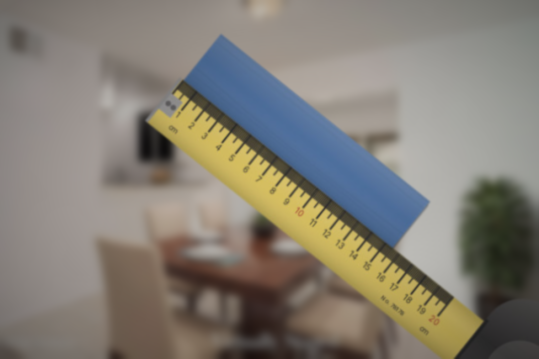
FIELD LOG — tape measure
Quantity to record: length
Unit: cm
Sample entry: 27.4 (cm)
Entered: 15.5 (cm)
